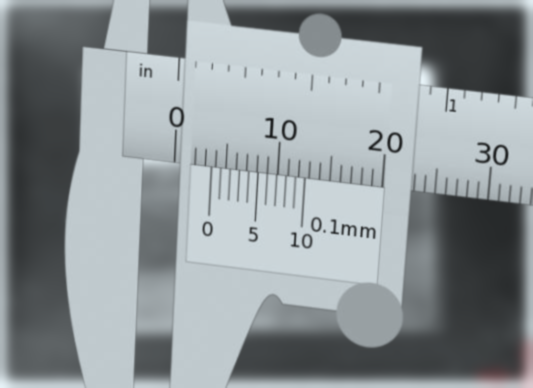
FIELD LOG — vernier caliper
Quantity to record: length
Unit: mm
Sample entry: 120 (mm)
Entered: 3.6 (mm)
